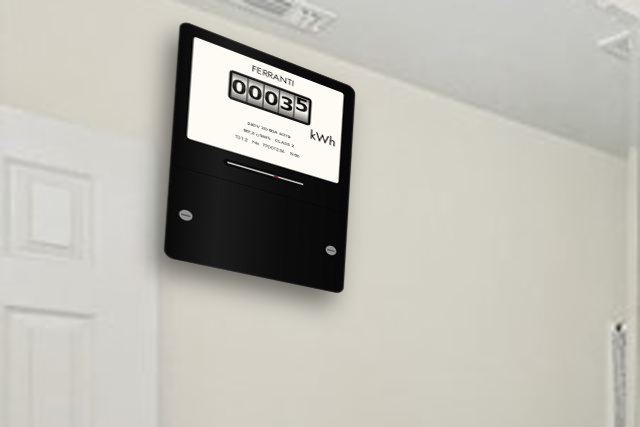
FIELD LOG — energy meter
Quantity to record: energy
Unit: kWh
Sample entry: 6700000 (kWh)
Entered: 35 (kWh)
